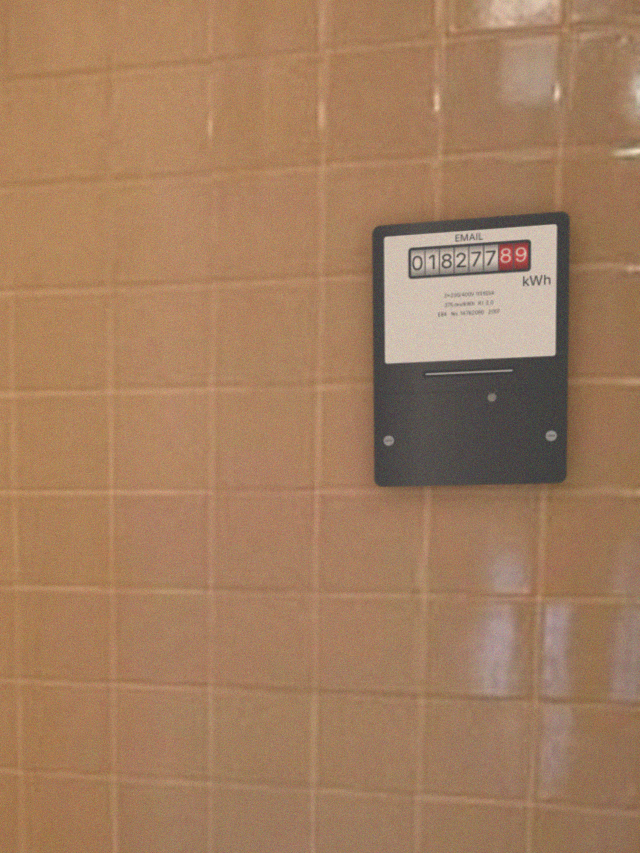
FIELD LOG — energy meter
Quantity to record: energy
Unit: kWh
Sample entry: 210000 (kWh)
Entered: 18277.89 (kWh)
